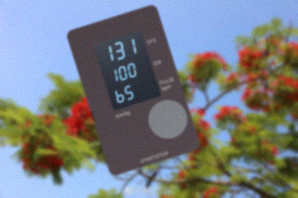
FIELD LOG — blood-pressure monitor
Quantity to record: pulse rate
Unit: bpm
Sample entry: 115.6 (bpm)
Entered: 65 (bpm)
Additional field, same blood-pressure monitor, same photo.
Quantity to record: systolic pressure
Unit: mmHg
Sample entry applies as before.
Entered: 131 (mmHg)
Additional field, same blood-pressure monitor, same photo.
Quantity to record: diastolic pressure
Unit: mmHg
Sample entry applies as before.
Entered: 100 (mmHg)
